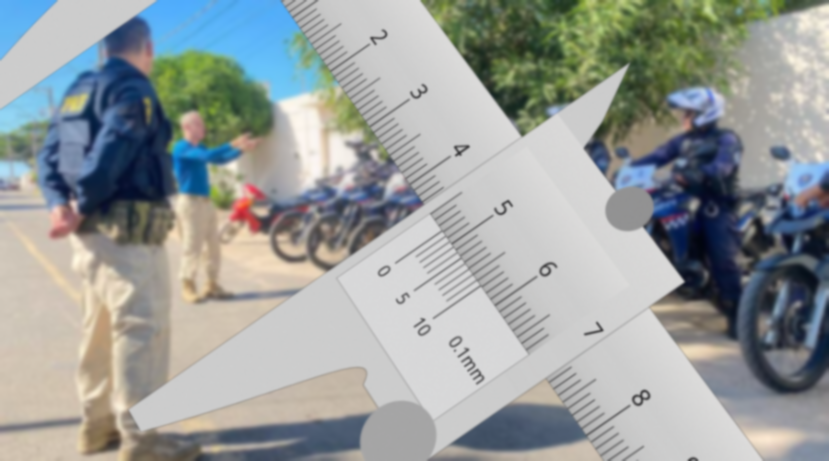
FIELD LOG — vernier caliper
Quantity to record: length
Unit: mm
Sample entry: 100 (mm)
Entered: 47.8 (mm)
